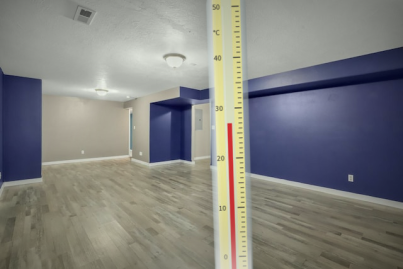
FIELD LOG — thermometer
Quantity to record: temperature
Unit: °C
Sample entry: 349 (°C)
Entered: 27 (°C)
